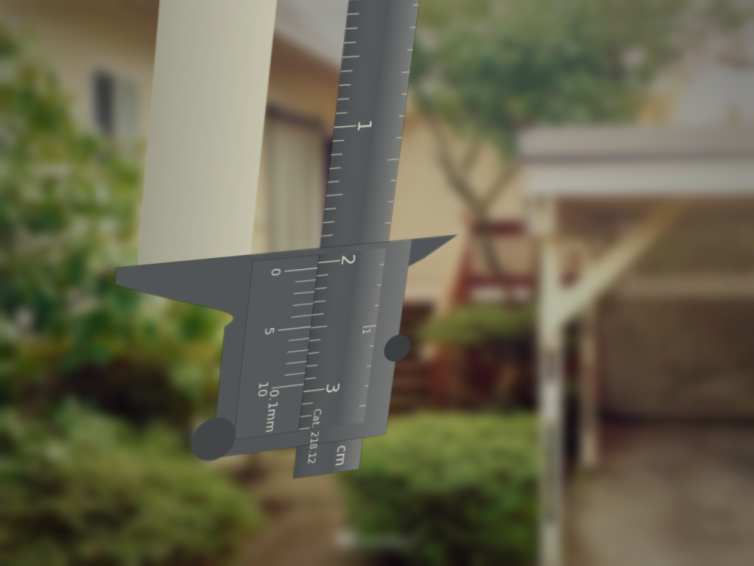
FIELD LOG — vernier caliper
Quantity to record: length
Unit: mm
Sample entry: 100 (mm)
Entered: 20.4 (mm)
